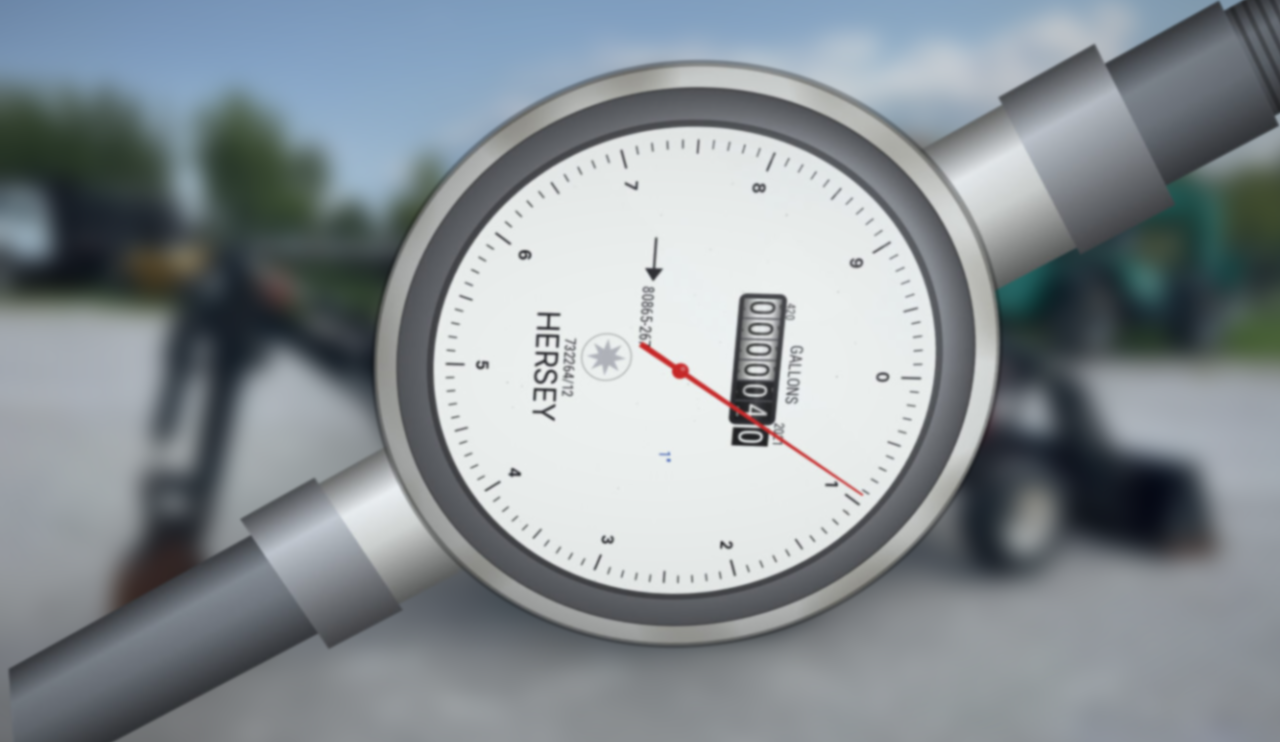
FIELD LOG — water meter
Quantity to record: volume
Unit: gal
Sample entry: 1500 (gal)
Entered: 40.9 (gal)
